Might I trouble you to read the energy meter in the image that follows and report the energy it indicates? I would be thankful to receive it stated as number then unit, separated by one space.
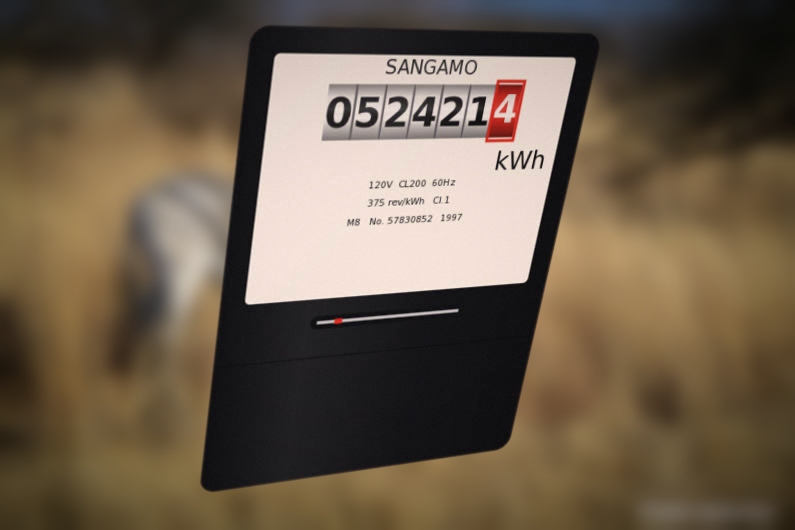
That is 52421.4 kWh
